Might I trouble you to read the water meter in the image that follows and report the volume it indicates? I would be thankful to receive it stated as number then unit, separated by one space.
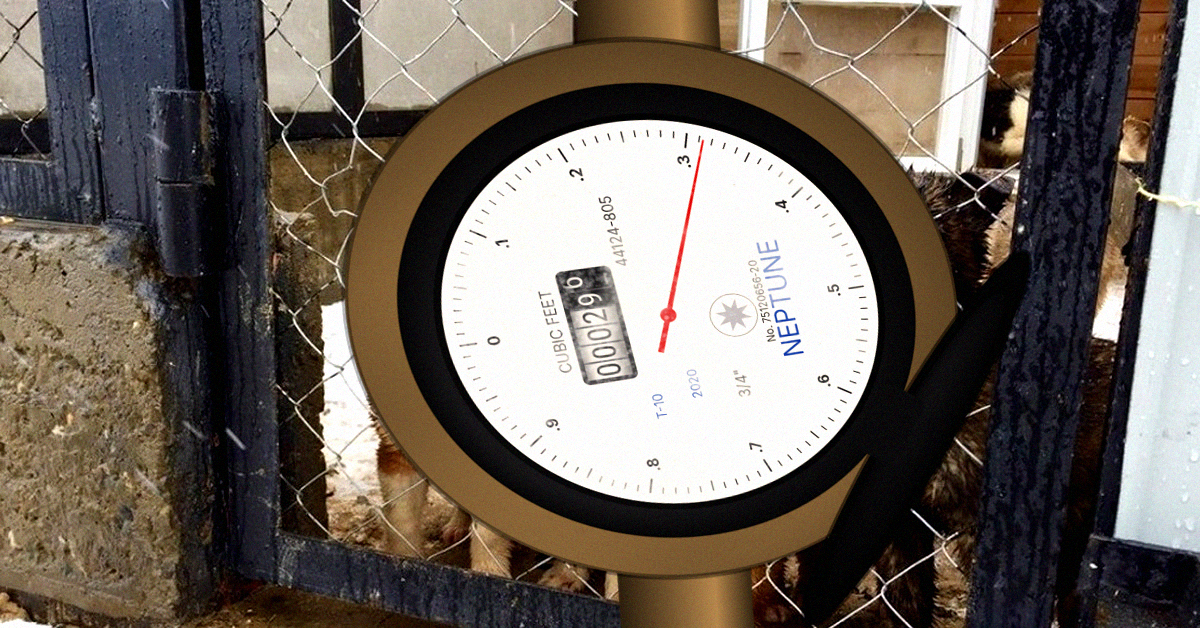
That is 296.31 ft³
